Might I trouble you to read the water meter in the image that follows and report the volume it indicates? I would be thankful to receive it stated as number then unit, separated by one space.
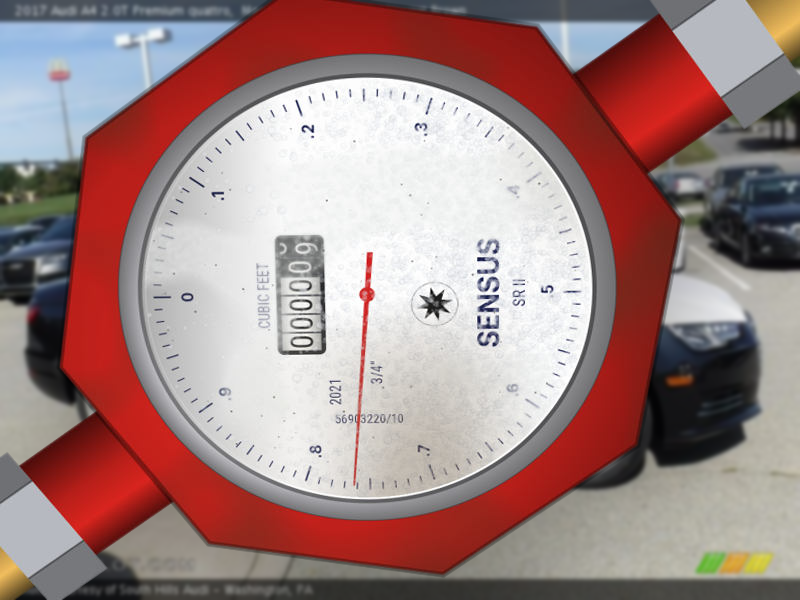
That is 8.76 ft³
